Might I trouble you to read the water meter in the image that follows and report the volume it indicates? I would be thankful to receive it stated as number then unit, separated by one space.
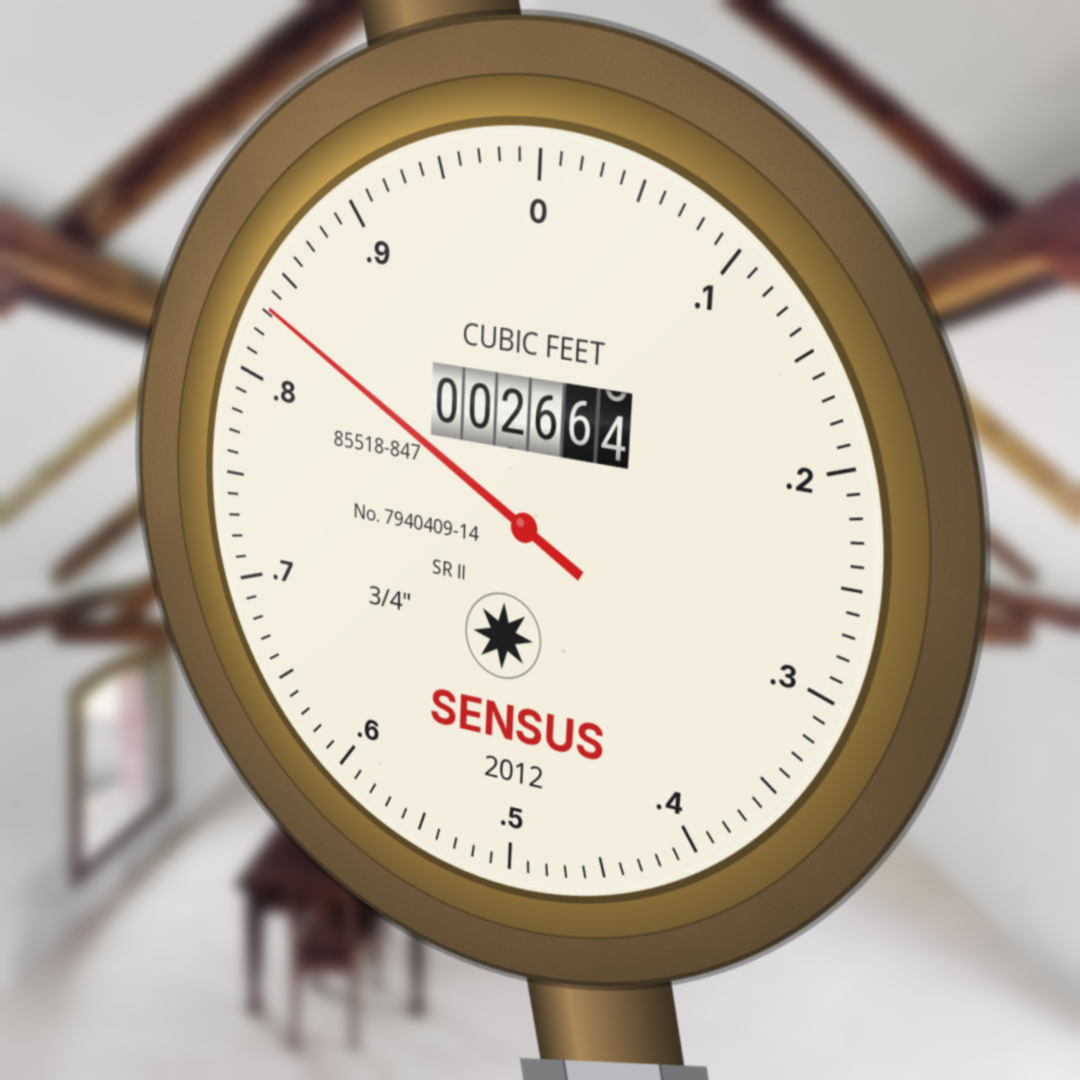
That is 2663.83 ft³
